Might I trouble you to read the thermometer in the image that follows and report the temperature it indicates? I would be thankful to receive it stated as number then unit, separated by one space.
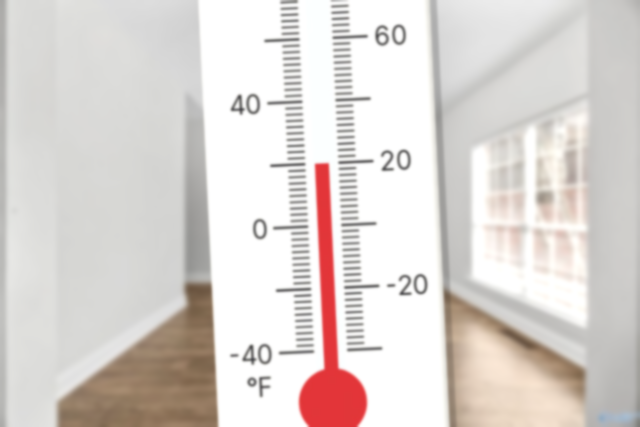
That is 20 °F
